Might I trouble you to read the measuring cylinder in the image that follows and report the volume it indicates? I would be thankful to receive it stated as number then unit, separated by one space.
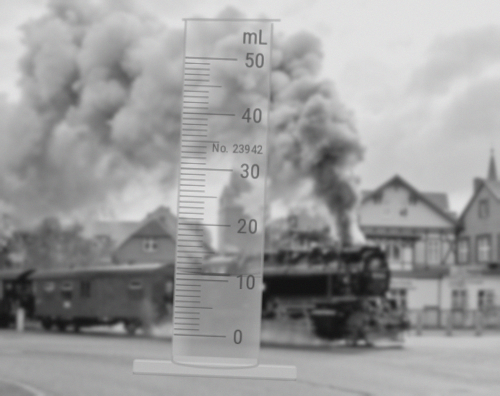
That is 11 mL
